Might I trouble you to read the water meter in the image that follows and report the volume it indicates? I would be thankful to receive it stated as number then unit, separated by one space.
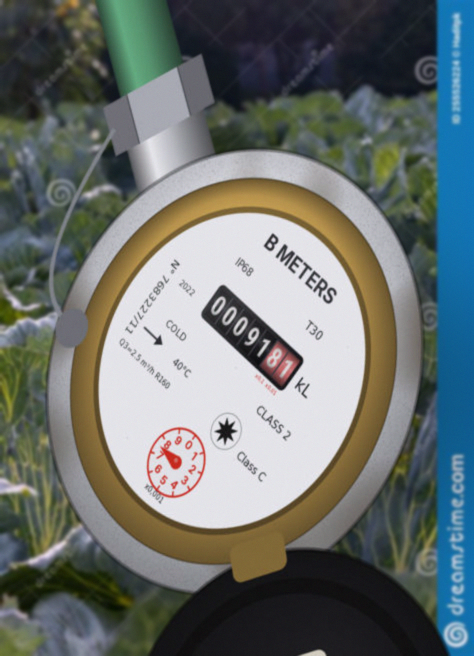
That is 91.817 kL
